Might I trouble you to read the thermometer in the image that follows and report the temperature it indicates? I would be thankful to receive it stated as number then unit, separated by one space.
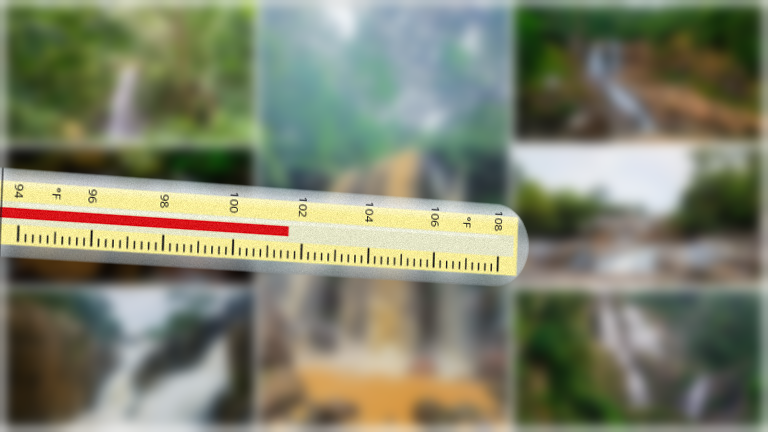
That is 101.6 °F
